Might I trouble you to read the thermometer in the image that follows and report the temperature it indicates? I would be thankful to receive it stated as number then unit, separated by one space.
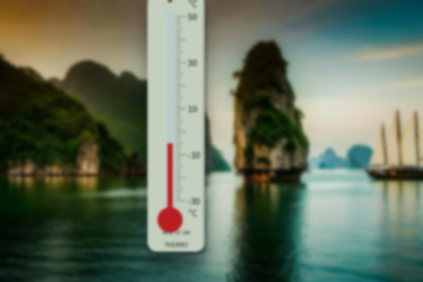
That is -5 °C
